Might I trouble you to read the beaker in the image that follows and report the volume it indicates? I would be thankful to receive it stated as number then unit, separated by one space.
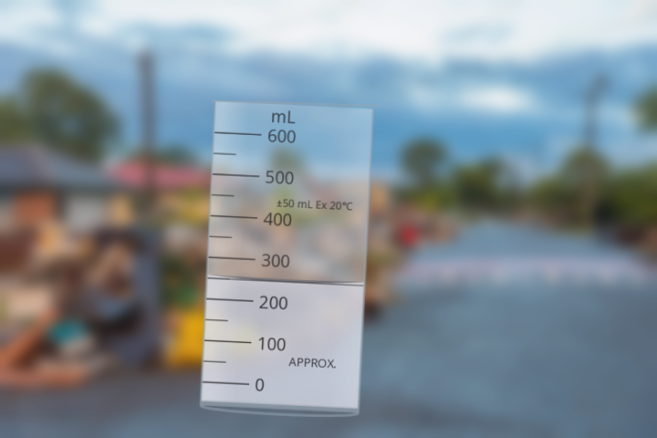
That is 250 mL
